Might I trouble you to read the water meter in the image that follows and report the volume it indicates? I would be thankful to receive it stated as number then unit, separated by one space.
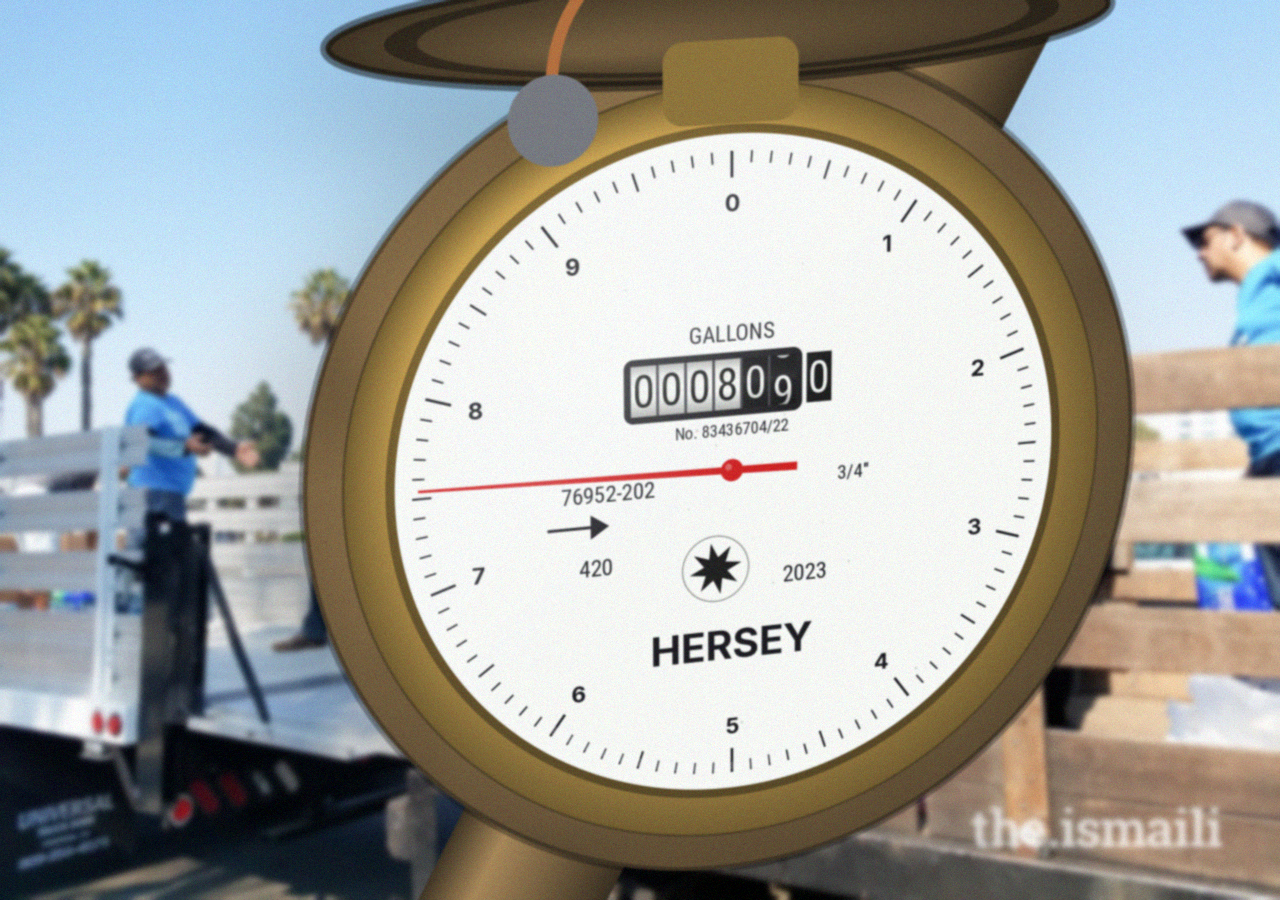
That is 8087.5 gal
